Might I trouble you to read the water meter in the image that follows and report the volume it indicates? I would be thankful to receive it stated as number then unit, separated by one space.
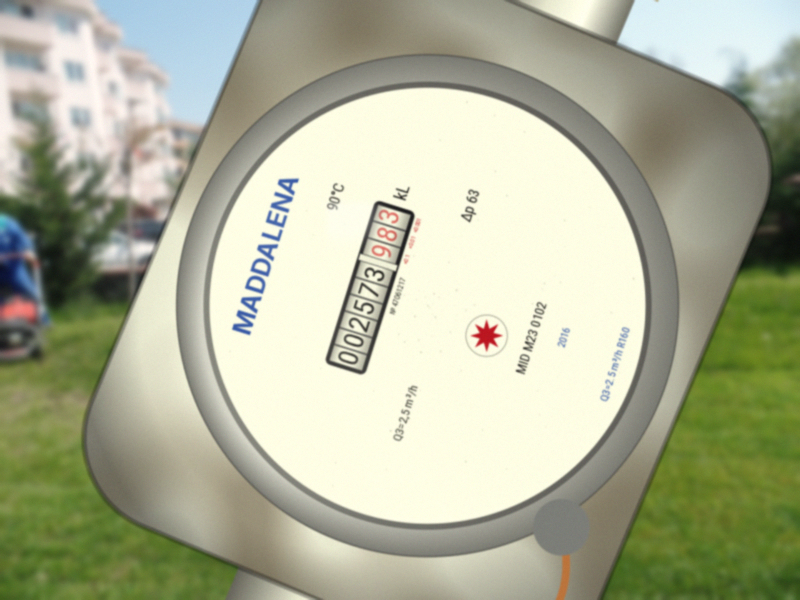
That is 2573.983 kL
